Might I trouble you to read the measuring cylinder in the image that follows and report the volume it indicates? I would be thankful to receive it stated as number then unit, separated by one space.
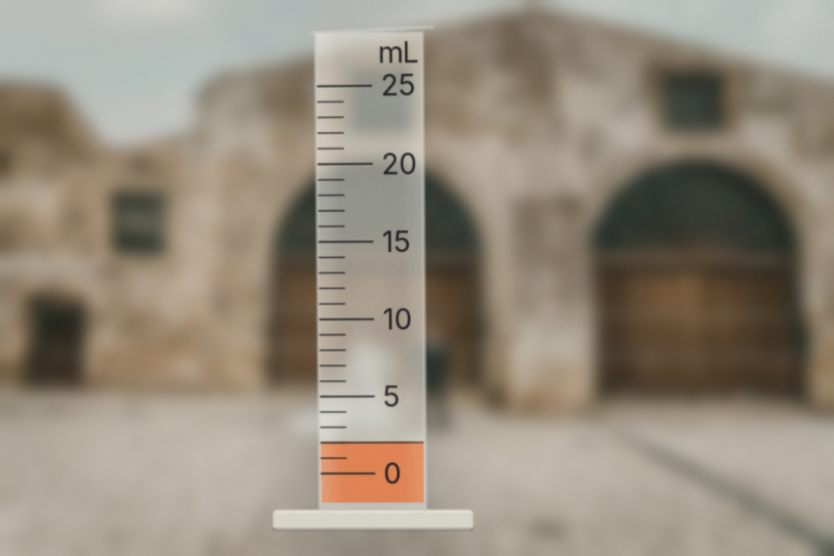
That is 2 mL
